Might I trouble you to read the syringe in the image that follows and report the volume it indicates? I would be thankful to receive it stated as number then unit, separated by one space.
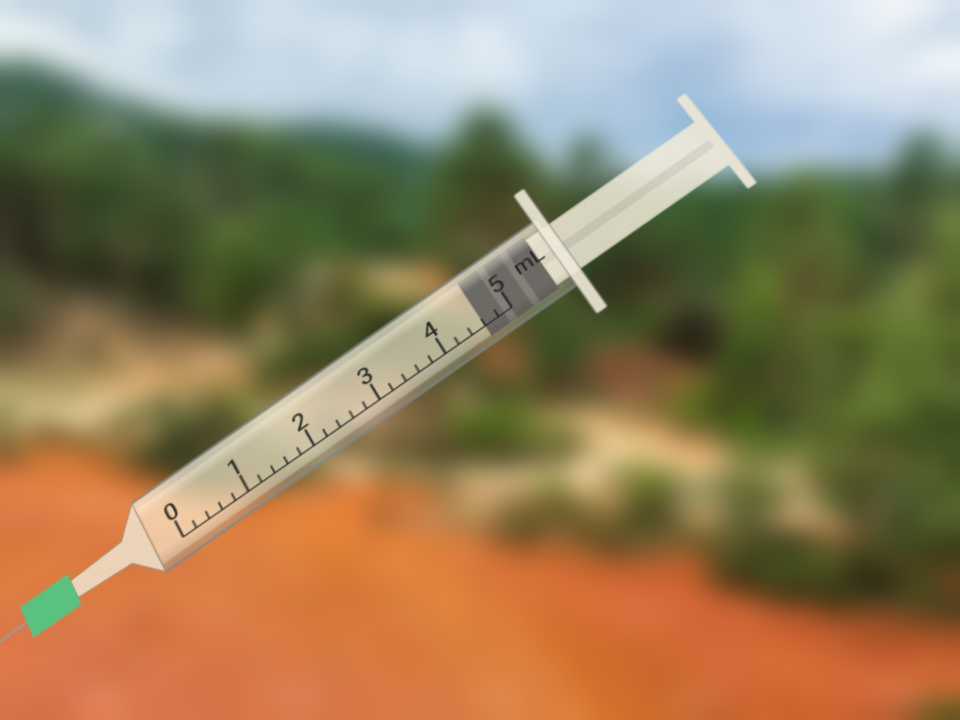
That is 4.6 mL
